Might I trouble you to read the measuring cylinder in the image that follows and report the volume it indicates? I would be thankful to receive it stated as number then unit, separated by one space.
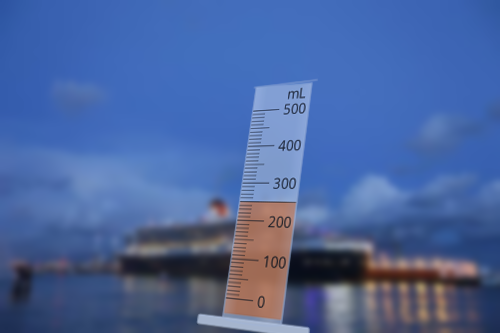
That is 250 mL
